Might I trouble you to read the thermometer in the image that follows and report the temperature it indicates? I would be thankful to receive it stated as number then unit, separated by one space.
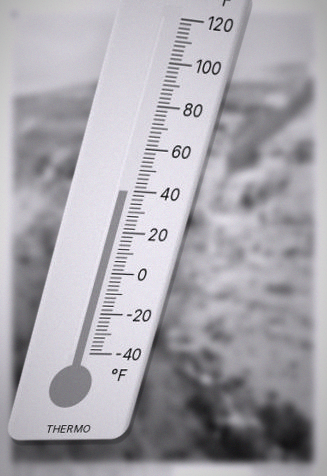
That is 40 °F
